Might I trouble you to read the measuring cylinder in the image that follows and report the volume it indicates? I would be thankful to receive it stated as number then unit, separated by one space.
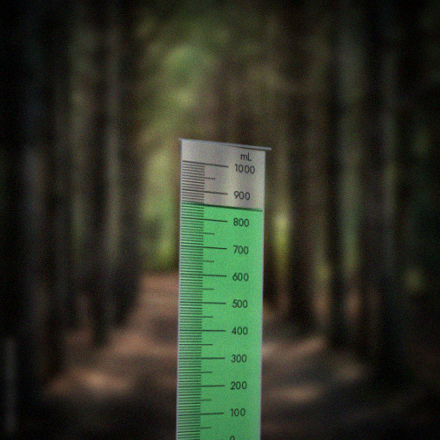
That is 850 mL
